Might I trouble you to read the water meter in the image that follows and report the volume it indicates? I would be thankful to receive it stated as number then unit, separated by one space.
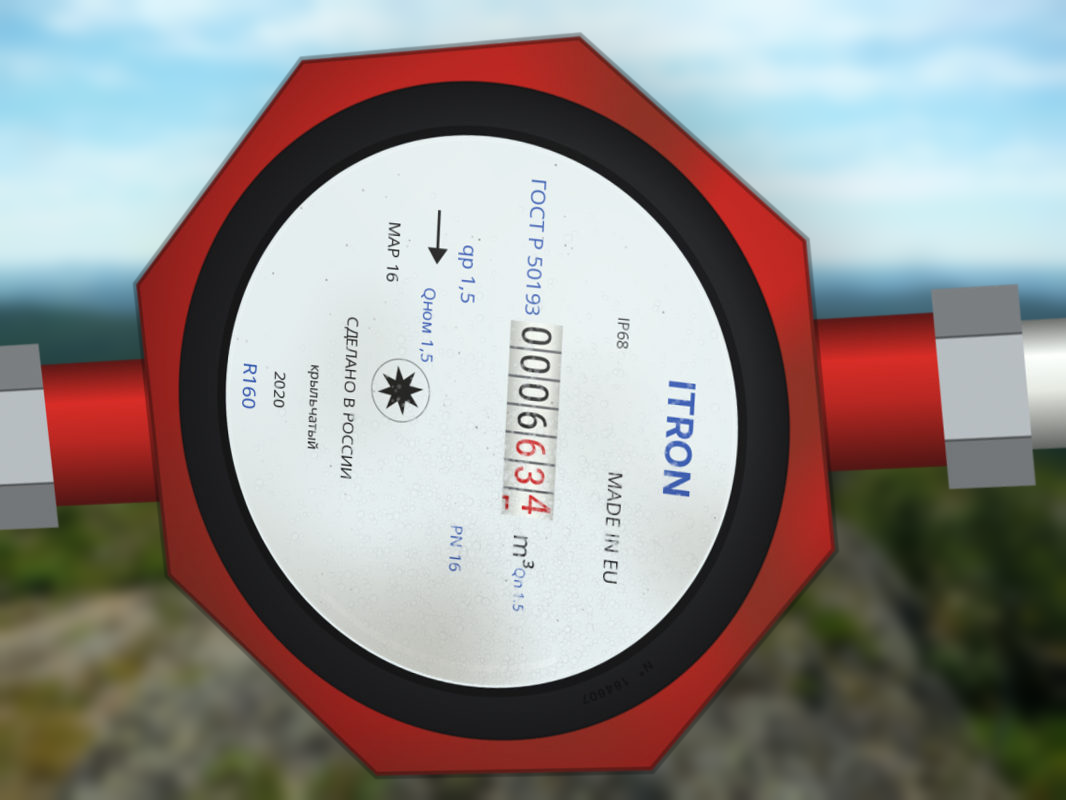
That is 6.634 m³
